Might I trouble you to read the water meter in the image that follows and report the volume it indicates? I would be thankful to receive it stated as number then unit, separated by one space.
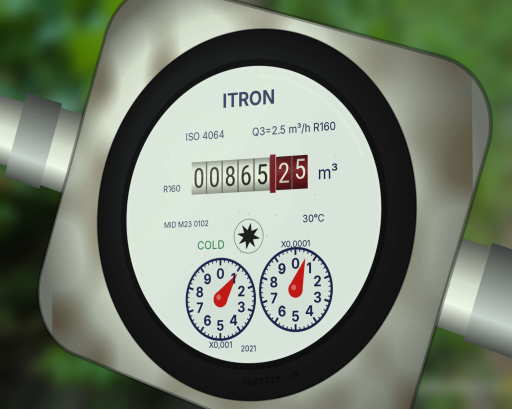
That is 865.2510 m³
